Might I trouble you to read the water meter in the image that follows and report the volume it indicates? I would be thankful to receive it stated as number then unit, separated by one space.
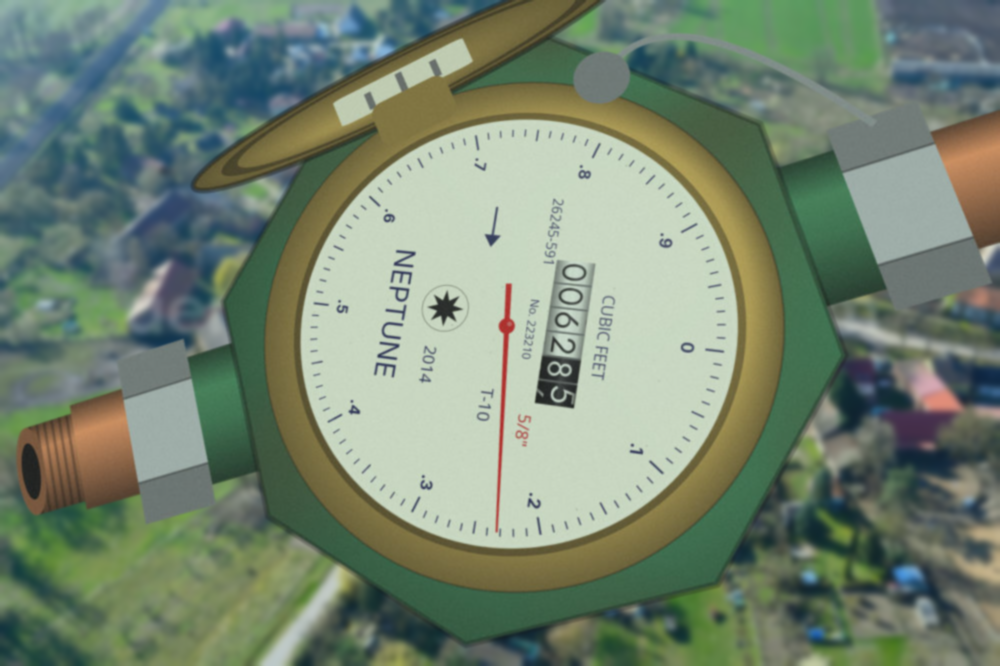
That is 6285.23 ft³
